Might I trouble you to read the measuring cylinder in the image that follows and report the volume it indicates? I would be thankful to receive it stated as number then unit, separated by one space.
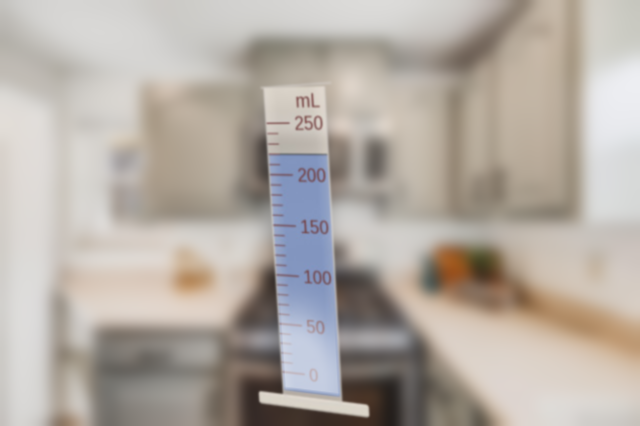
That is 220 mL
